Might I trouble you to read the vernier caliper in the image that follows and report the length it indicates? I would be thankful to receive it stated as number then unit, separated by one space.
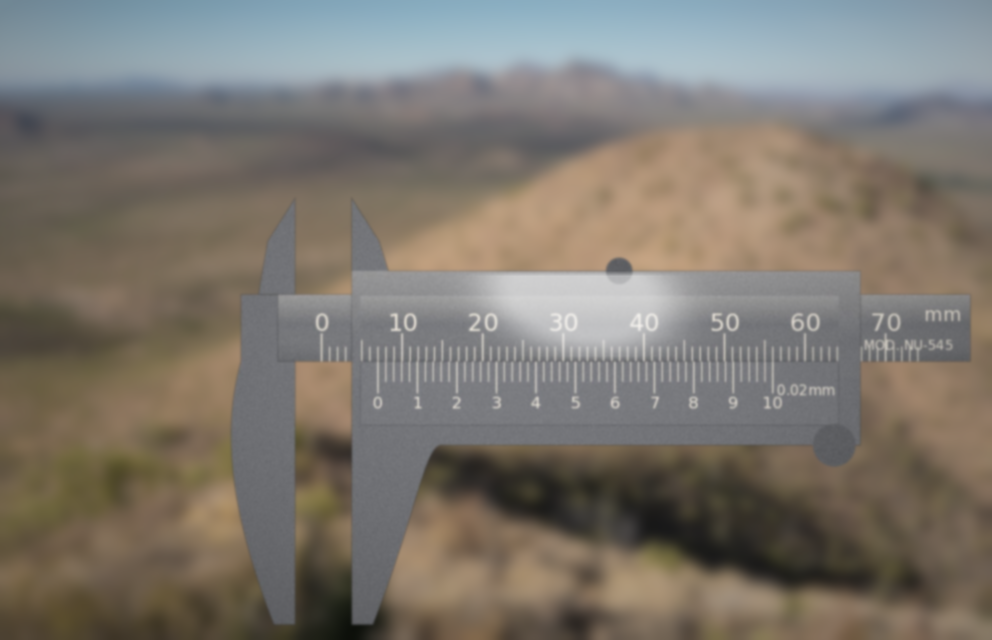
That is 7.0 mm
